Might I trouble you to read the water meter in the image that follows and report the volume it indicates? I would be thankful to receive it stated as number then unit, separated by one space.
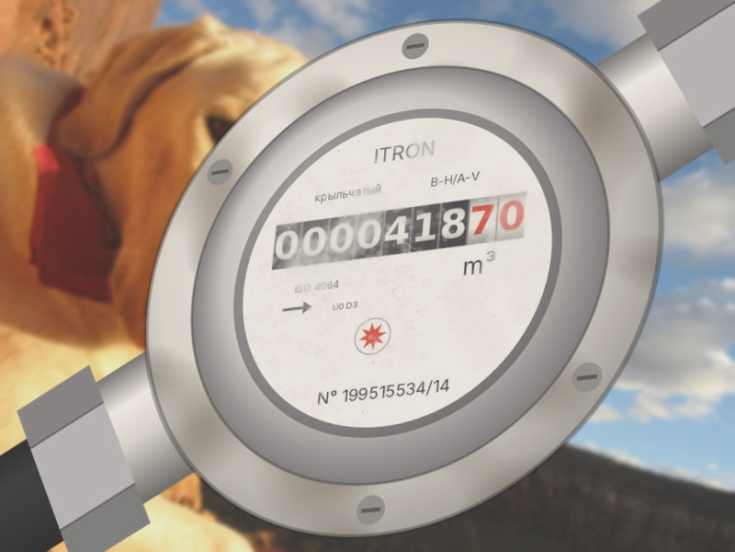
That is 418.70 m³
